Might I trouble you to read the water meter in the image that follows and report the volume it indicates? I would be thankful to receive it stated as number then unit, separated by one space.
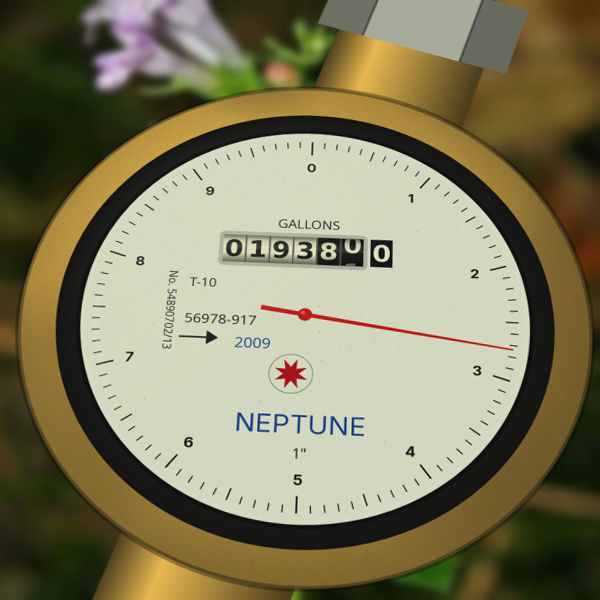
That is 193802.7 gal
